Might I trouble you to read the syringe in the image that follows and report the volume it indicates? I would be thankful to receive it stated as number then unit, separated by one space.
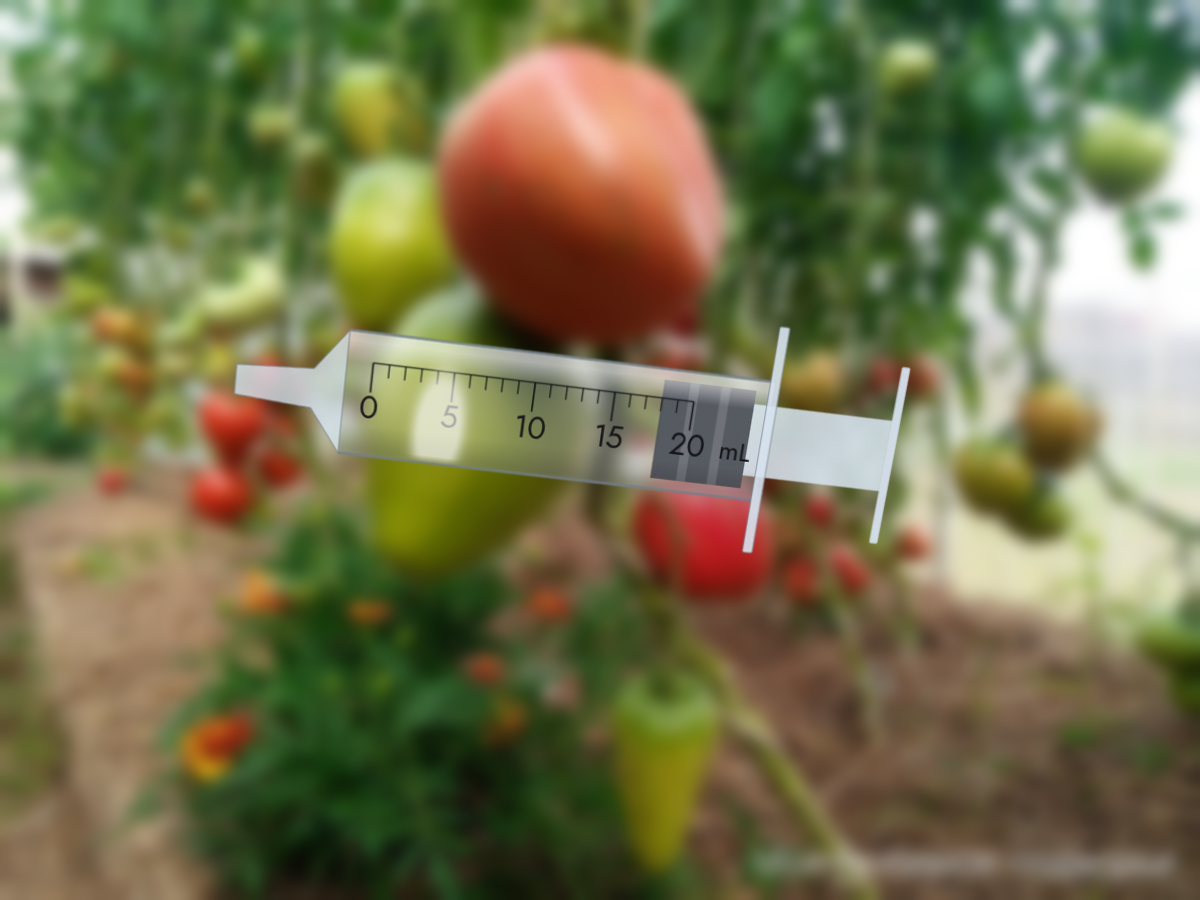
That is 18 mL
